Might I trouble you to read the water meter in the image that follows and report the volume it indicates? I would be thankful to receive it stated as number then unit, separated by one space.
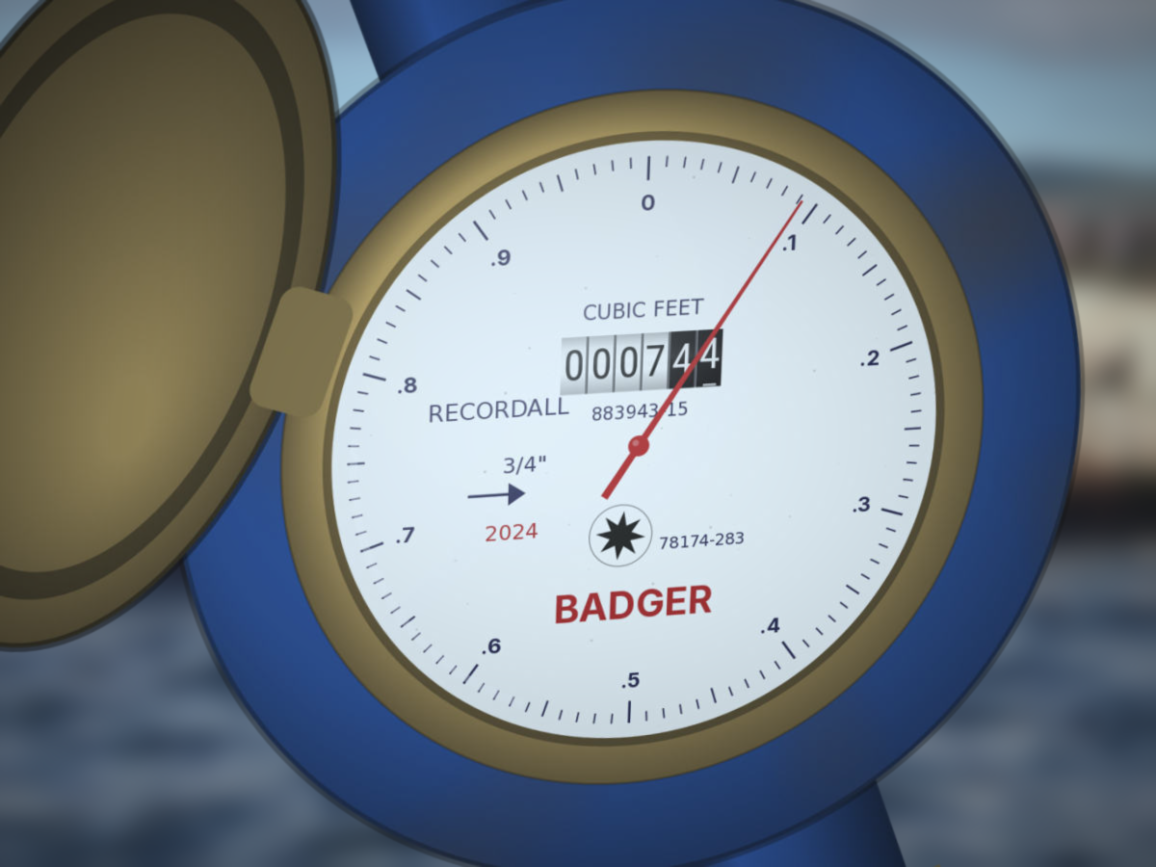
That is 744.09 ft³
